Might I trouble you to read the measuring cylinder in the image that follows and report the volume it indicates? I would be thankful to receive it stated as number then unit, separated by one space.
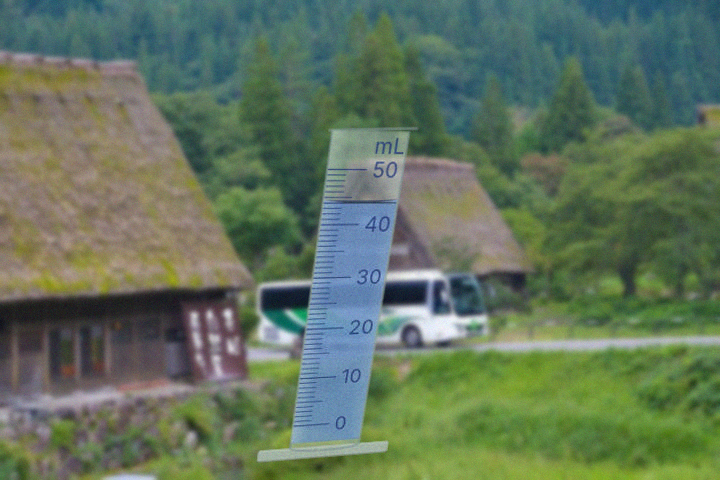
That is 44 mL
